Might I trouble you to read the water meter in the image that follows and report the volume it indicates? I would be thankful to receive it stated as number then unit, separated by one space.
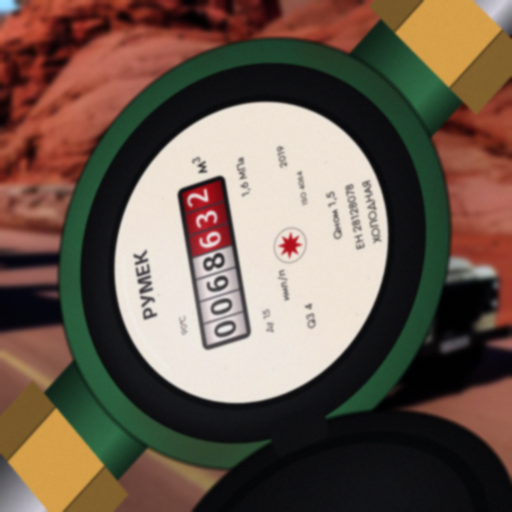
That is 68.632 m³
